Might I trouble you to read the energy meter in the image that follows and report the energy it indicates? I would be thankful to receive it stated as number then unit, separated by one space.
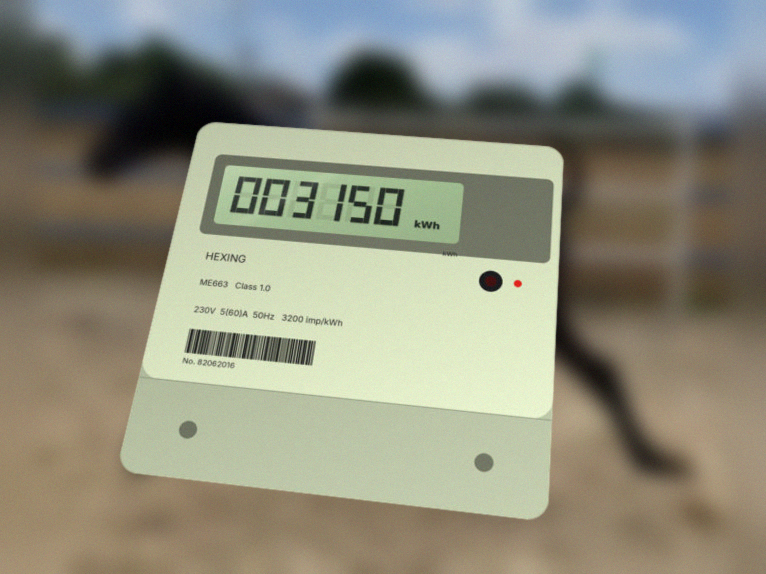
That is 3150 kWh
